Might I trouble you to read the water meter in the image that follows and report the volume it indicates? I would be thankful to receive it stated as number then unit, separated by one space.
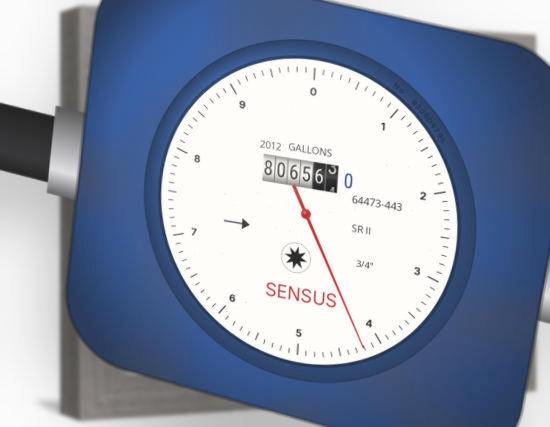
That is 8065634.2 gal
